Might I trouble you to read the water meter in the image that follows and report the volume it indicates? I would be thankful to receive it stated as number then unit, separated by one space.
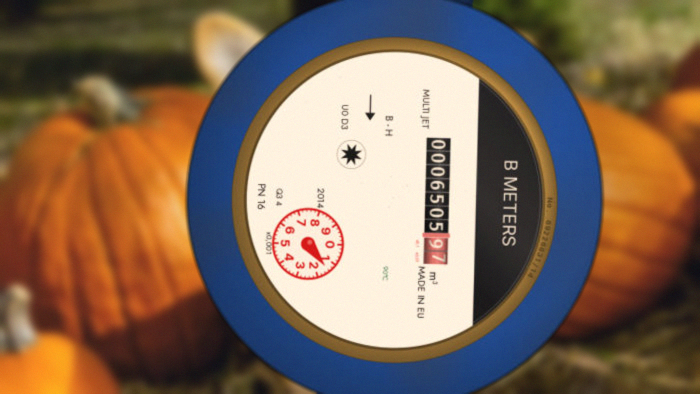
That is 6505.971 m³
